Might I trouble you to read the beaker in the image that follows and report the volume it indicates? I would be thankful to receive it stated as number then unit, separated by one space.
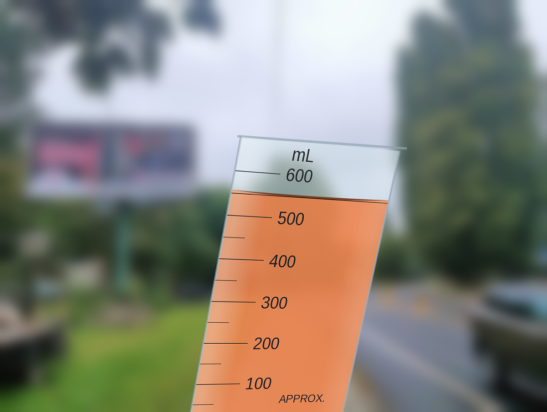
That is 550 mL
